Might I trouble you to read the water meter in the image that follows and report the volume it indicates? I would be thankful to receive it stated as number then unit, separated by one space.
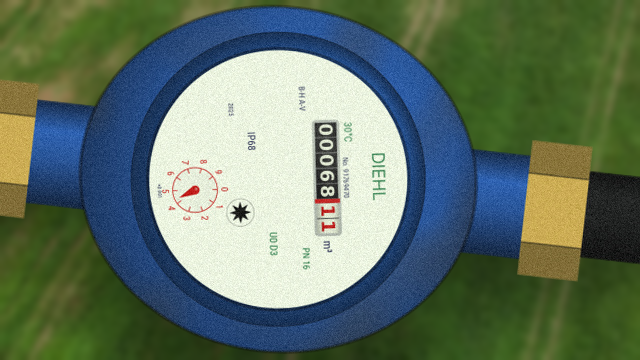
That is 68.114 m³
